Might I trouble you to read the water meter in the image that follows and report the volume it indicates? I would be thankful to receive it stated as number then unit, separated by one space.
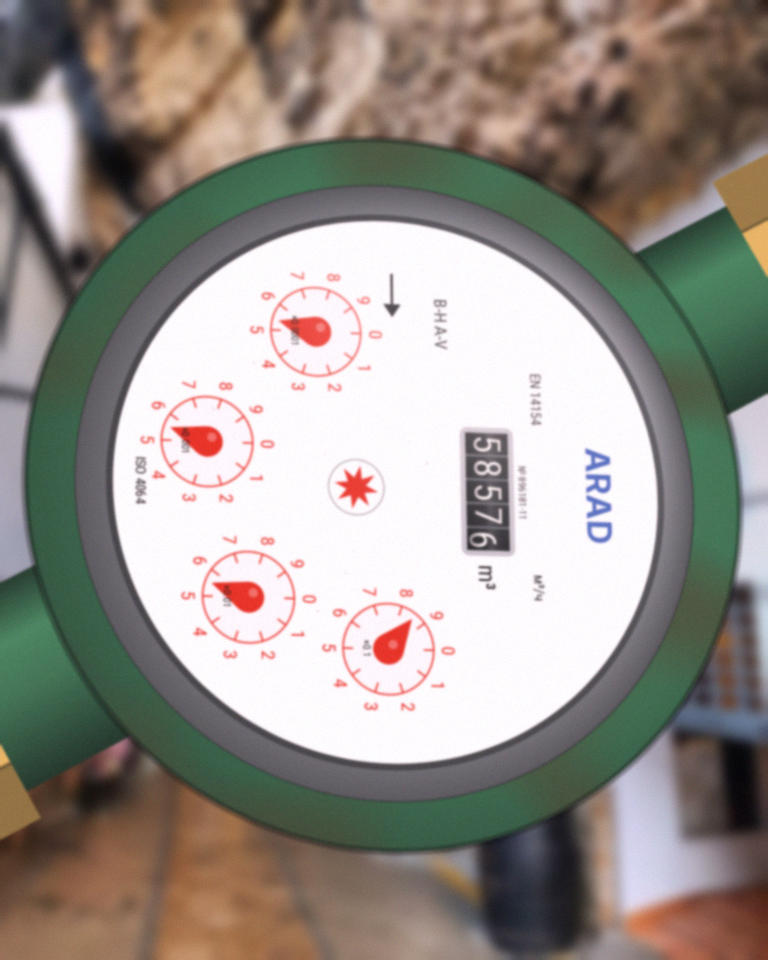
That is 58575.8555 m³
